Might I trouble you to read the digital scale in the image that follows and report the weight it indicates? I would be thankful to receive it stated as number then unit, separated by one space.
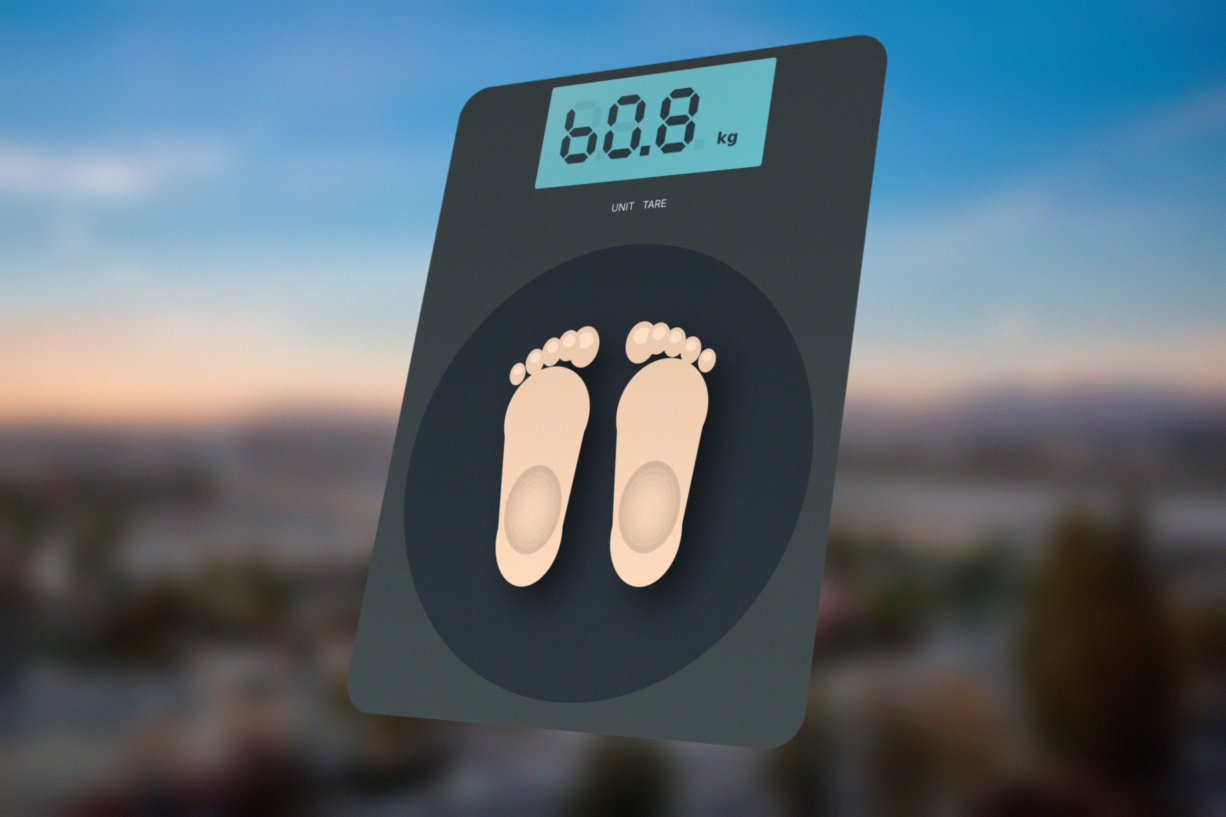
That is 60.8 kg
